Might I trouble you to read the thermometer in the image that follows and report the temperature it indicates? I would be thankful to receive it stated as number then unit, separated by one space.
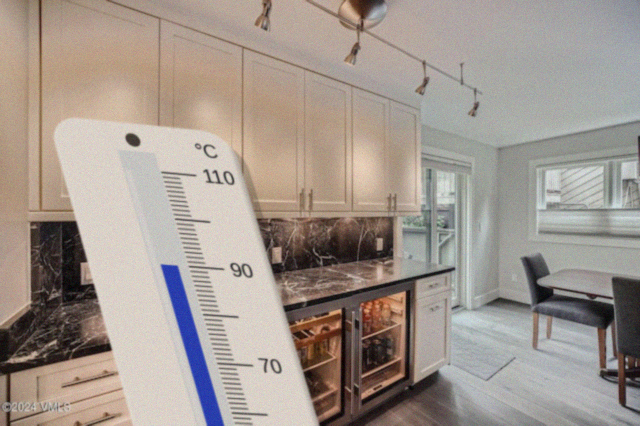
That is 90 °C
